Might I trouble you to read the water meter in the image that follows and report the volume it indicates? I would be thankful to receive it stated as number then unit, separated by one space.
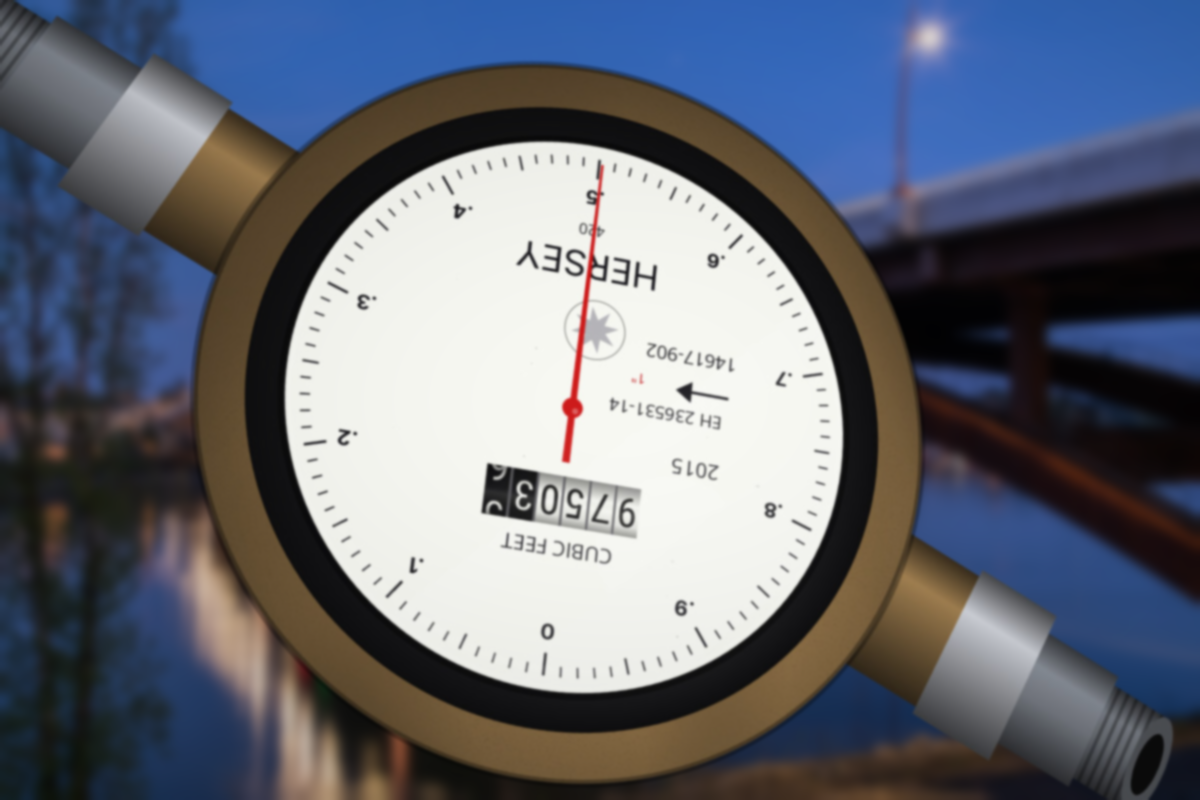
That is 975035.50 ft³
